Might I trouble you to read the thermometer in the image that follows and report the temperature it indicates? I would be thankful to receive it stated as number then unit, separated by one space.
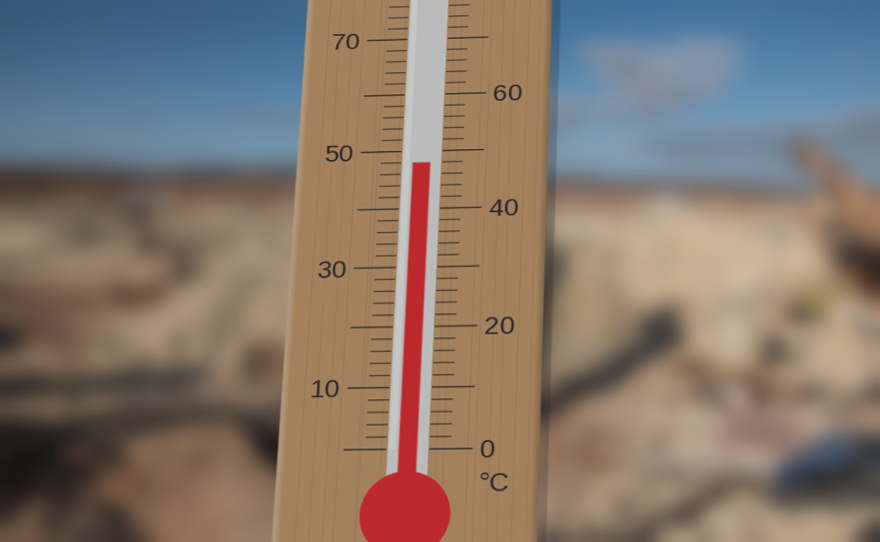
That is 48 °C
